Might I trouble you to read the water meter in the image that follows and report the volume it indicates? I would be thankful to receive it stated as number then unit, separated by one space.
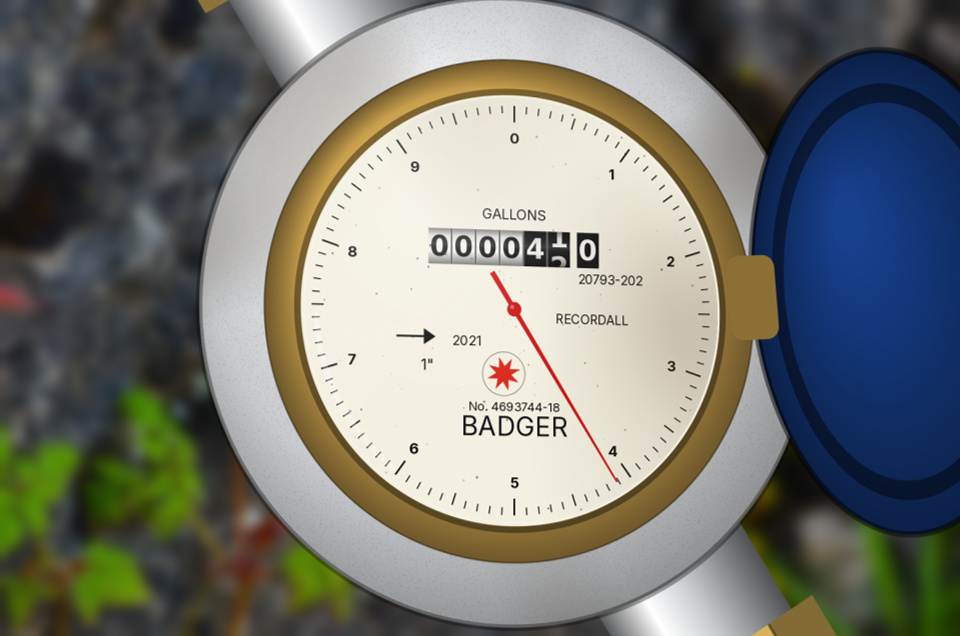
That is 414.1 gal
